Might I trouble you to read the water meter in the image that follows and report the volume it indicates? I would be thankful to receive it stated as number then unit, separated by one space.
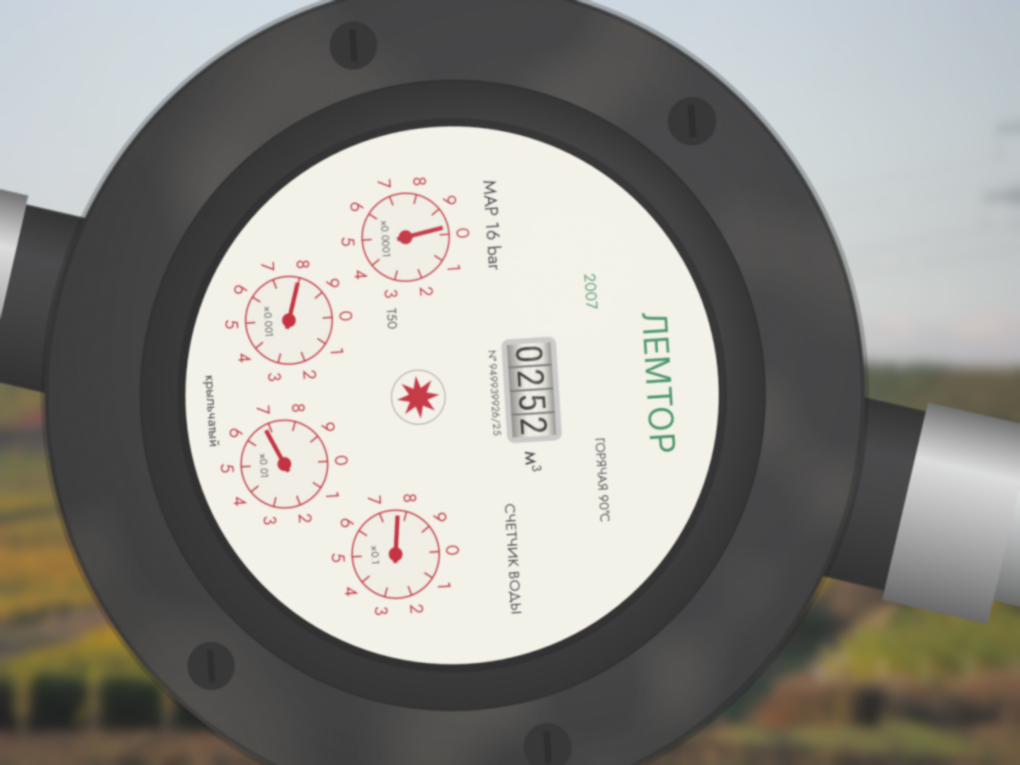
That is 252.7679 m³
